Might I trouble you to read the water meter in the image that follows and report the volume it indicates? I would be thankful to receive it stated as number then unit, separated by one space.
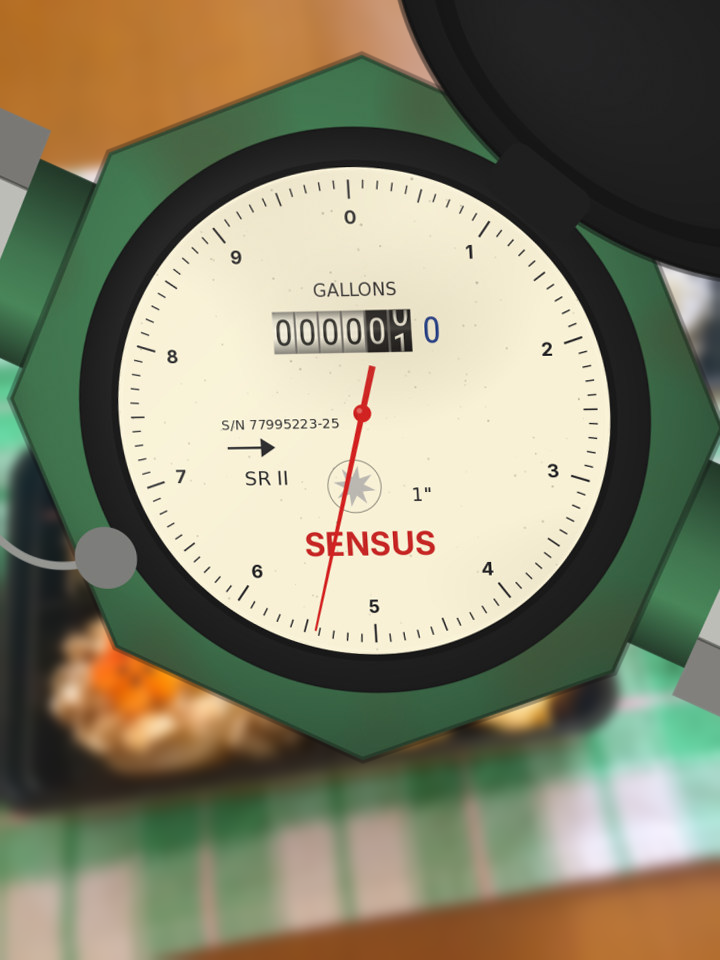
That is 5.4 gal
